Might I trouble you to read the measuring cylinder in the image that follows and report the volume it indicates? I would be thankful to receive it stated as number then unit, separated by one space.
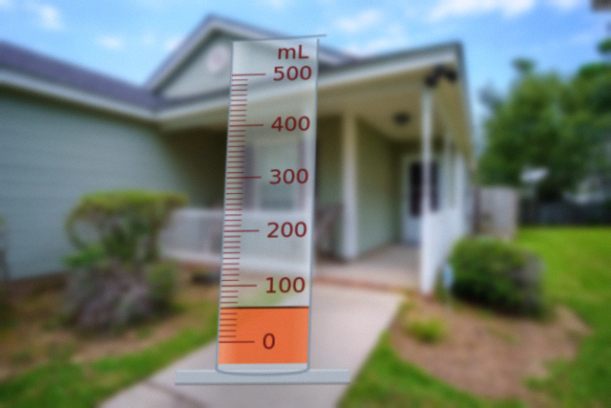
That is 60 mL
